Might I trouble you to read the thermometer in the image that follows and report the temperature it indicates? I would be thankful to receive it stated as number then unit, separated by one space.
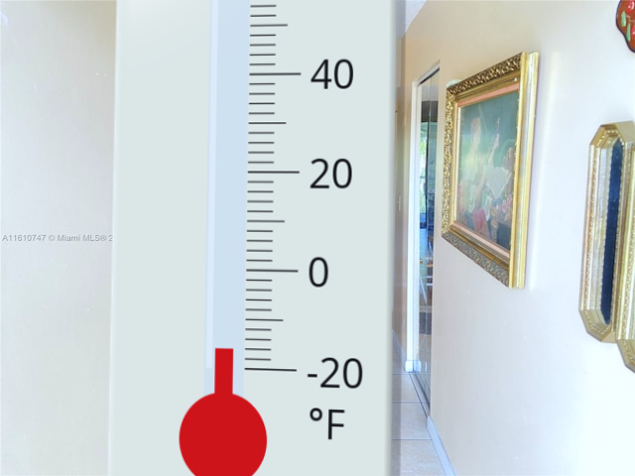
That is -16 °F
